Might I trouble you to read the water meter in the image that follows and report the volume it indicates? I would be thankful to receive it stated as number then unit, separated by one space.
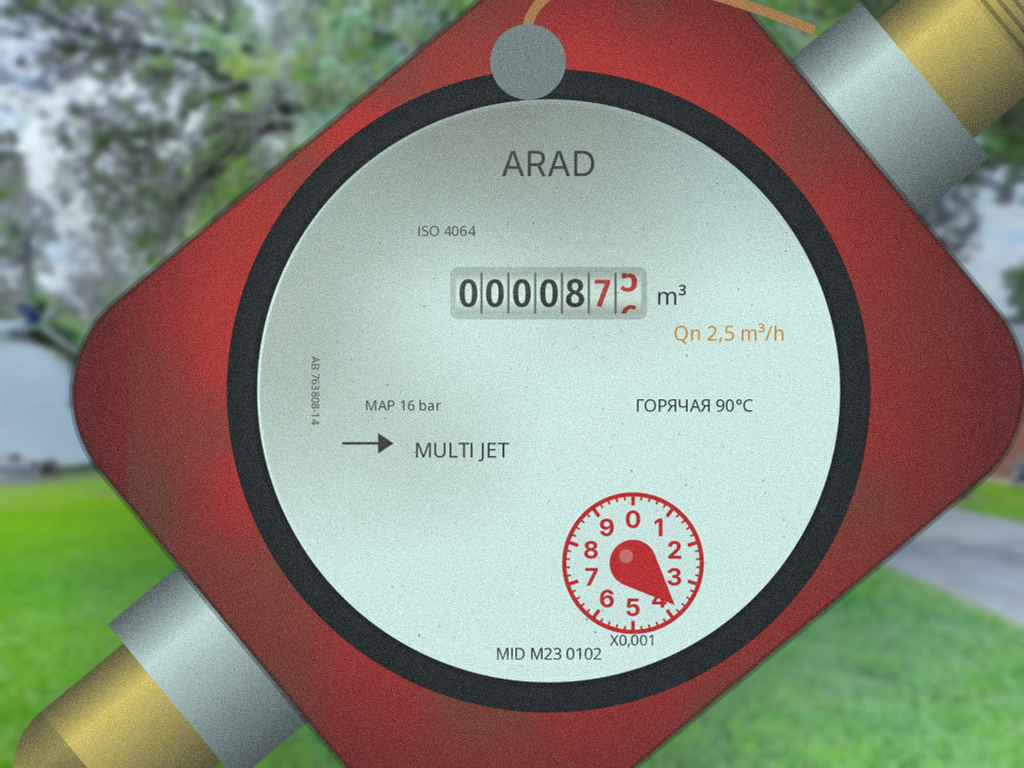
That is 8.753 m³
